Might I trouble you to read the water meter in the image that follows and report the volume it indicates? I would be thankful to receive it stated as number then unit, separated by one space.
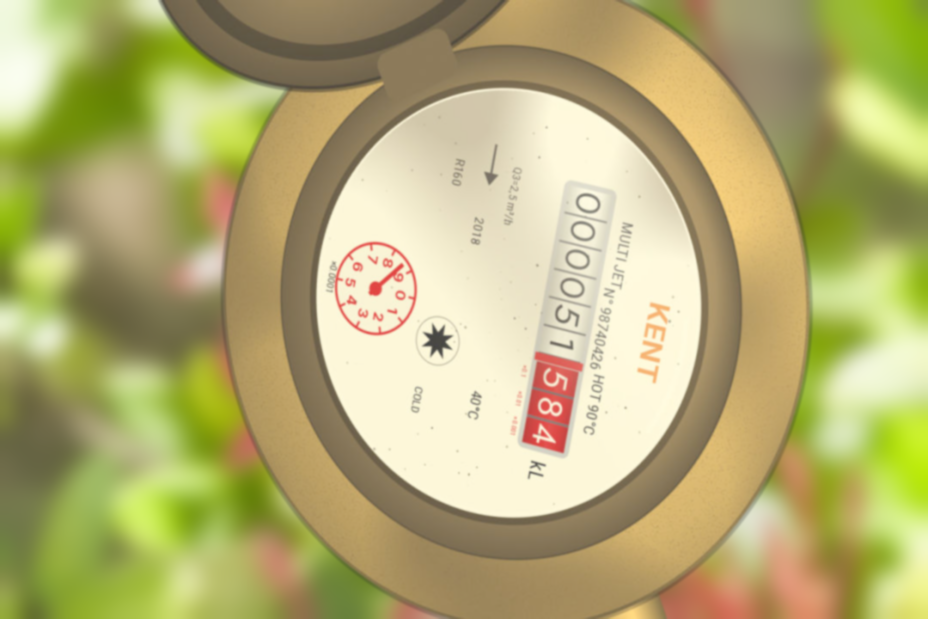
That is 51.5848 kL
